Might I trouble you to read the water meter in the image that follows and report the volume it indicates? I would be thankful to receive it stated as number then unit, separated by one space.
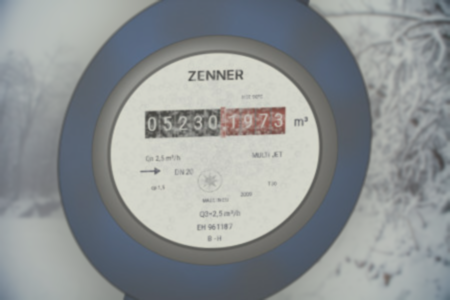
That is 5230.1973 m³
